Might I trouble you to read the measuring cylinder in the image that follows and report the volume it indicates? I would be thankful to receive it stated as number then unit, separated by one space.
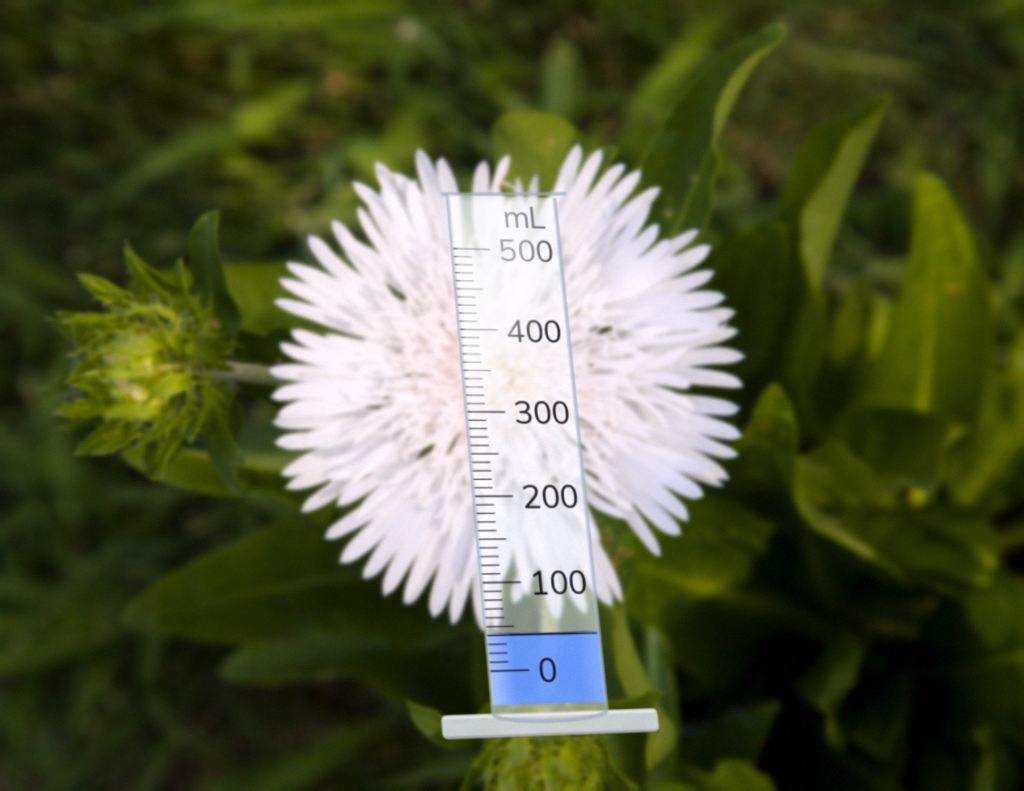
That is 40 mL
